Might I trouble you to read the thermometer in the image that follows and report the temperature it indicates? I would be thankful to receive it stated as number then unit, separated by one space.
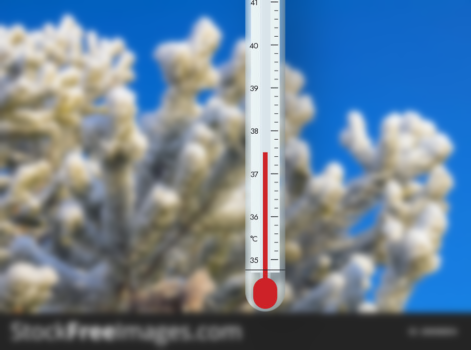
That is 37.5 °C
